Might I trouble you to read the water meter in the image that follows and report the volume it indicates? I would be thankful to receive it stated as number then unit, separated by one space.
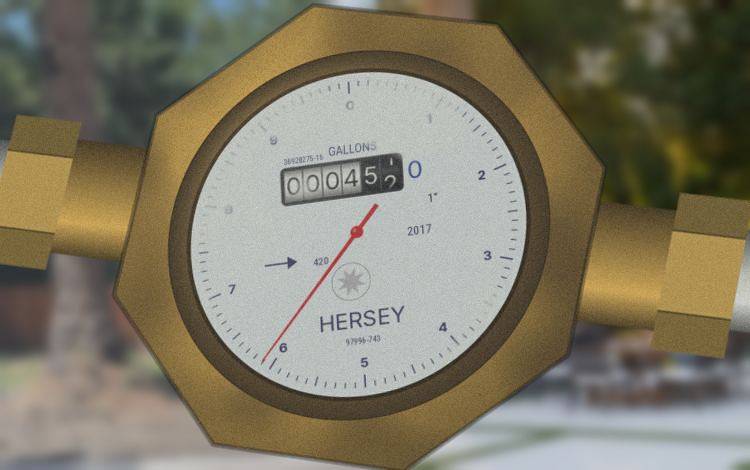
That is 4516.1 gal
